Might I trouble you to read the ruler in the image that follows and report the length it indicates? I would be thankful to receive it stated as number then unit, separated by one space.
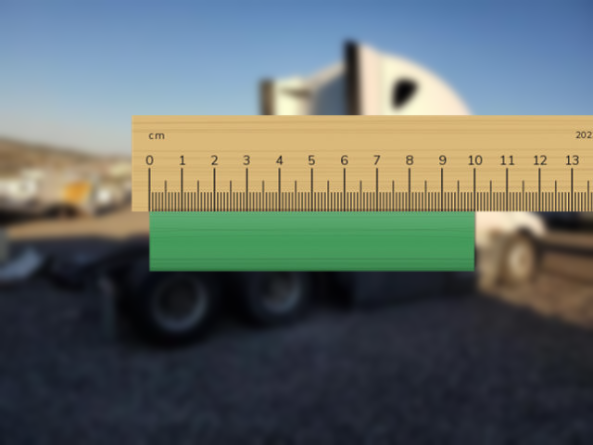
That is 10 cm
